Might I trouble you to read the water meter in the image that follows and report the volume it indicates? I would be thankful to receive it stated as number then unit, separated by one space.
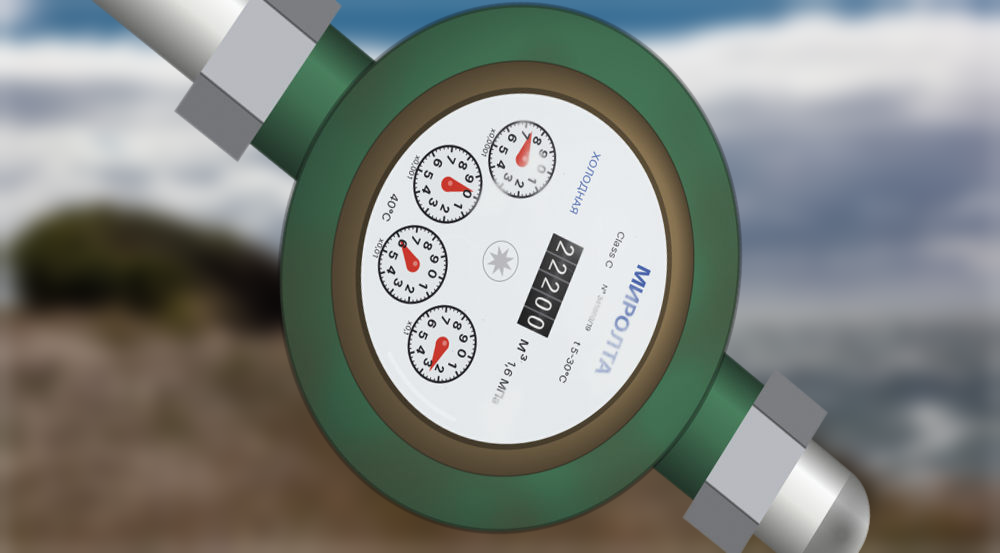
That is 22200.2597 m³
